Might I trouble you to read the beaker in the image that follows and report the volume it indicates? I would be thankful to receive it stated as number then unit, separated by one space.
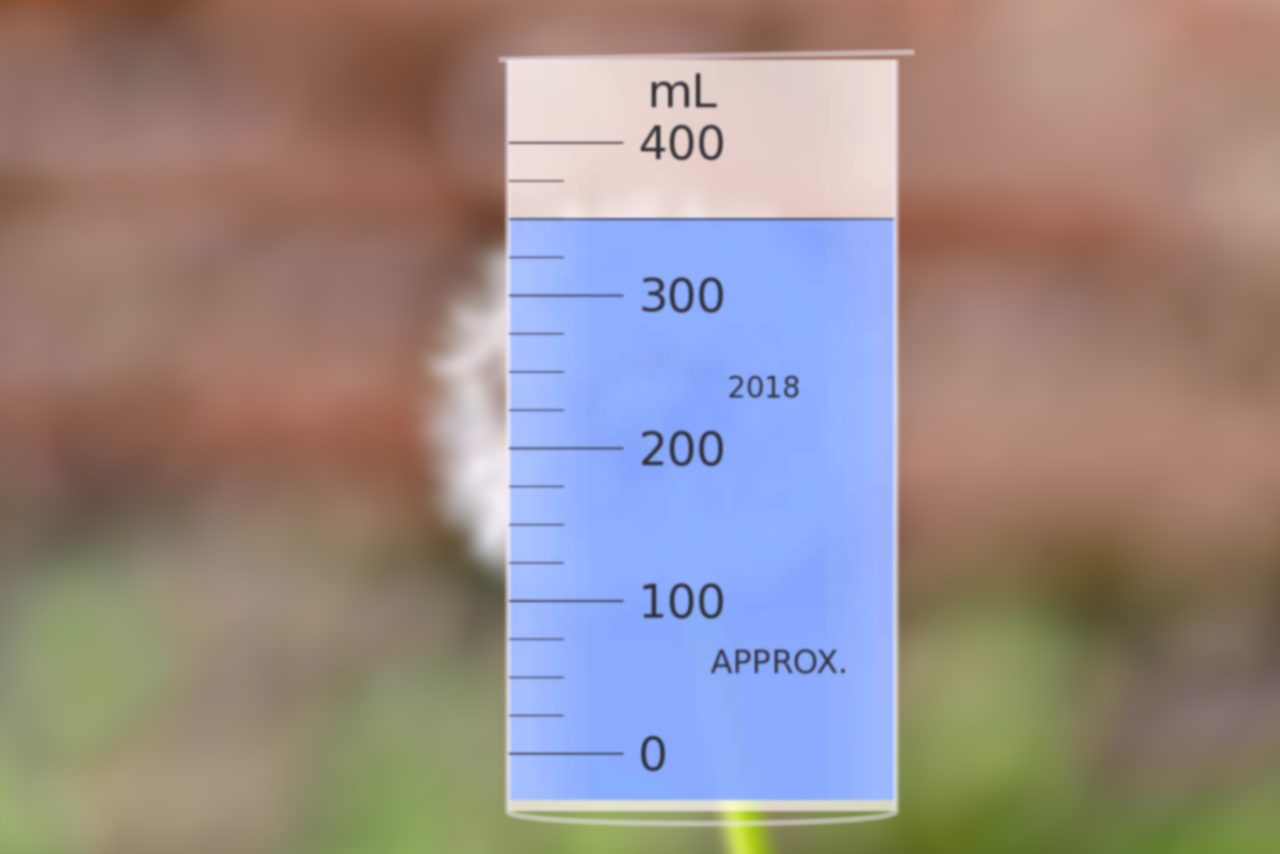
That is 350 mL
